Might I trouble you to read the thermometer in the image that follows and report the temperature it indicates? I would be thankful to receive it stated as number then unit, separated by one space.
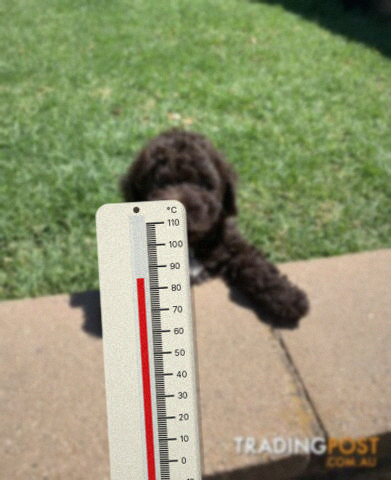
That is 85 °C
